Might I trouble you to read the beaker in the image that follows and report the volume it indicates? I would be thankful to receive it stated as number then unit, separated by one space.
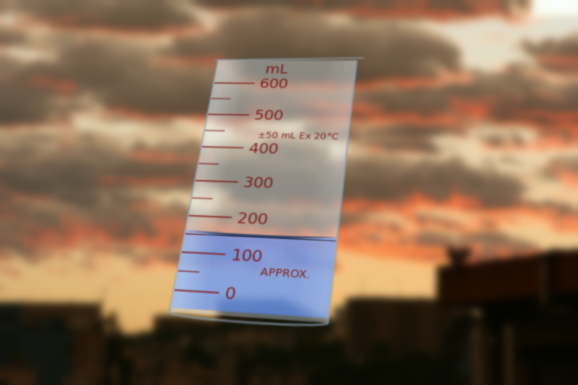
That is 150 mL
